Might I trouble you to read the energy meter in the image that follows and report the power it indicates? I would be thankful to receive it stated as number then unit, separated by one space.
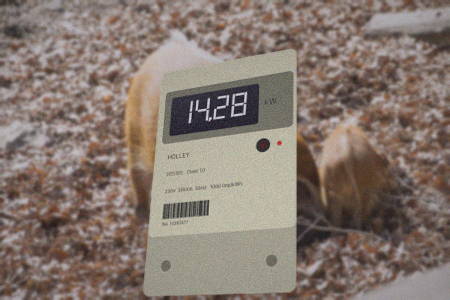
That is 14.28 kW
